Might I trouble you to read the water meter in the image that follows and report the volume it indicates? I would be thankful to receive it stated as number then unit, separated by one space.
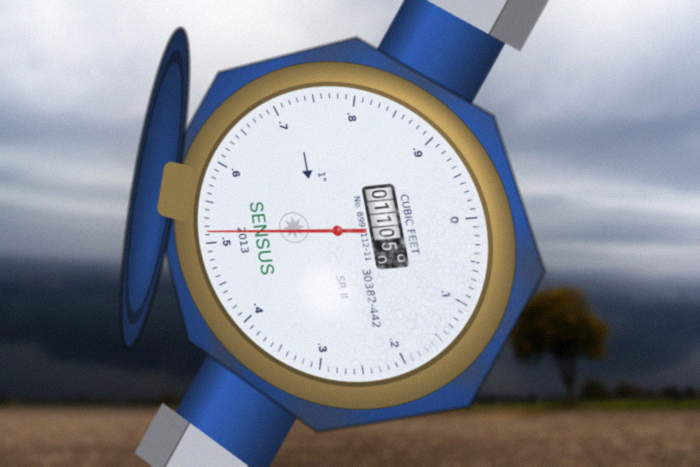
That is 11058.51 ft³
